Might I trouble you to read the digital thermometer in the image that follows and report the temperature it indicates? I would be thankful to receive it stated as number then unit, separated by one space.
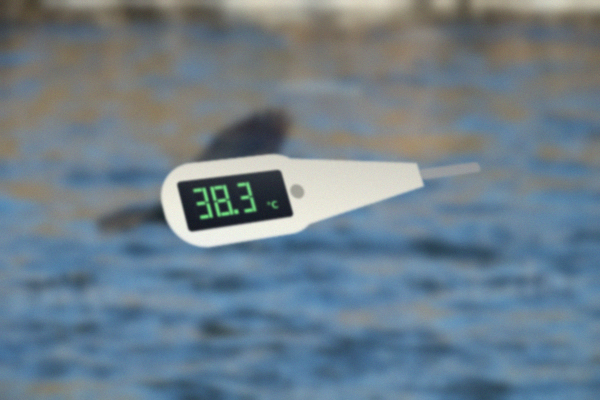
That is 38.3 °C
